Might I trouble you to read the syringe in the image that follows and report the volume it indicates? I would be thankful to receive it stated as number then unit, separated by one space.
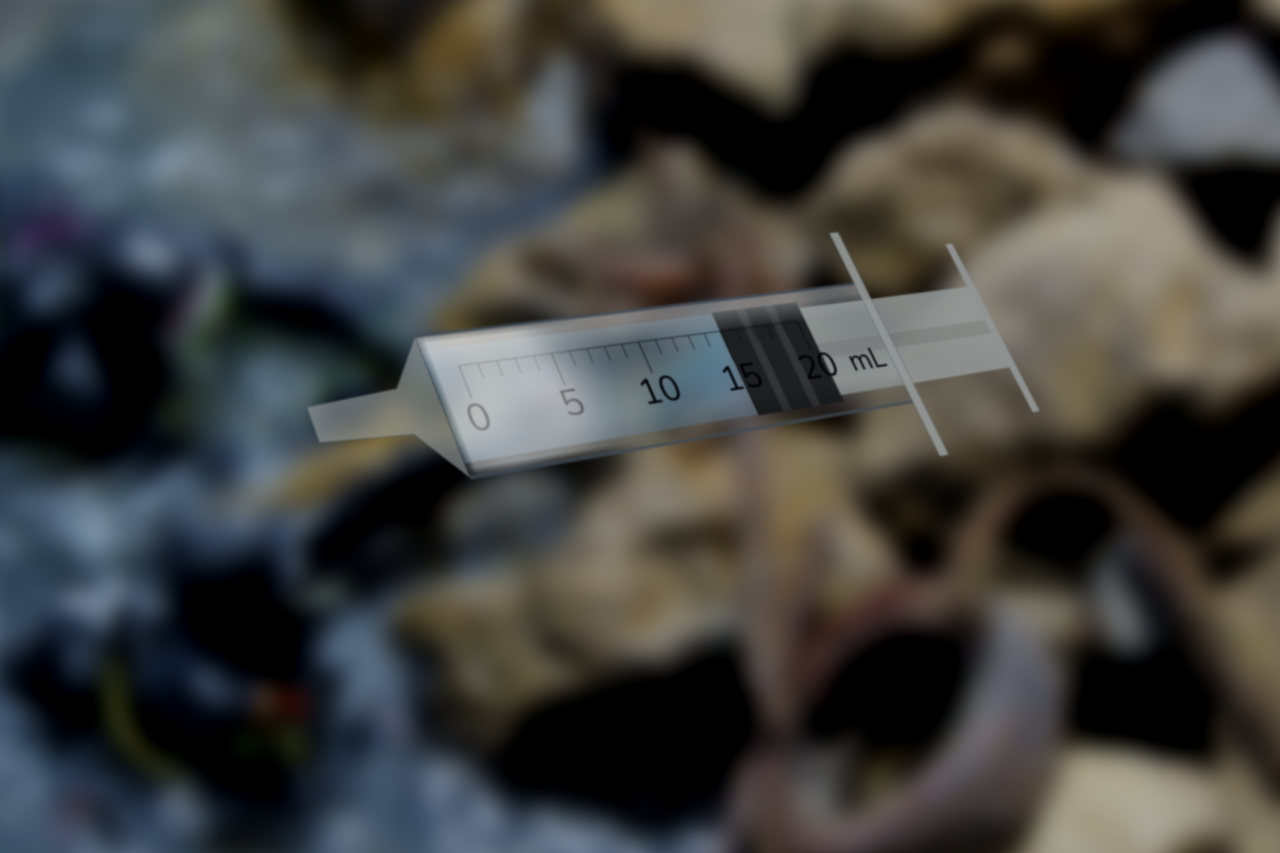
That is 15 mL
